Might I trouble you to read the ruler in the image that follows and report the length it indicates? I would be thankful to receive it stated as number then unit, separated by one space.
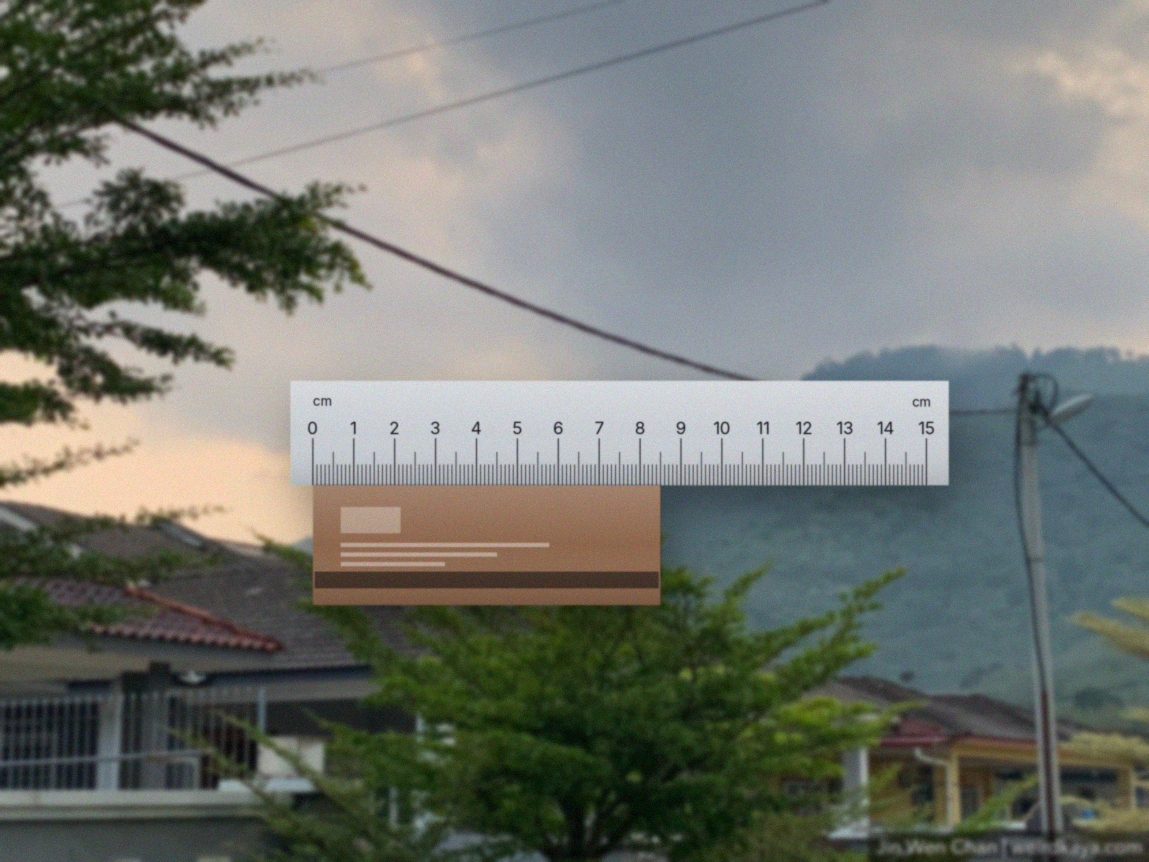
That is 8.5 cm
